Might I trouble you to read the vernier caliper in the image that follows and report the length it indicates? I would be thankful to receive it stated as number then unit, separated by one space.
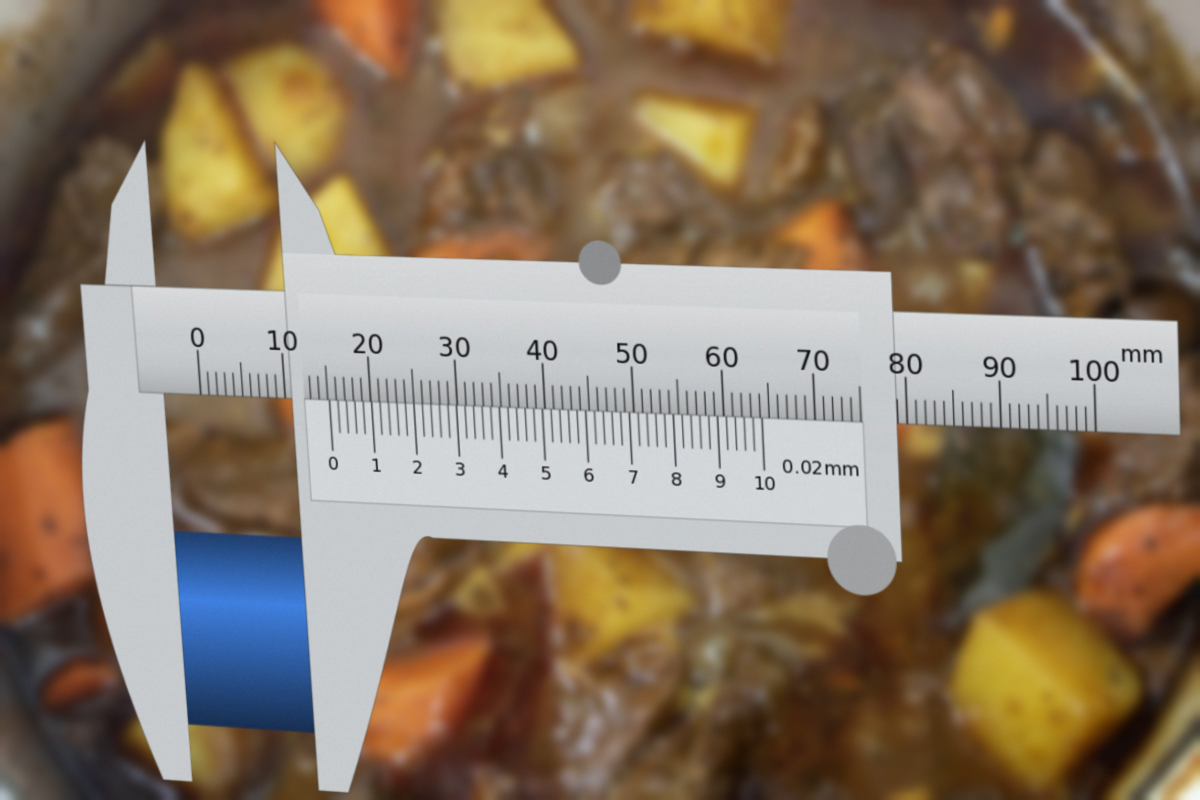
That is 15.2 mm
